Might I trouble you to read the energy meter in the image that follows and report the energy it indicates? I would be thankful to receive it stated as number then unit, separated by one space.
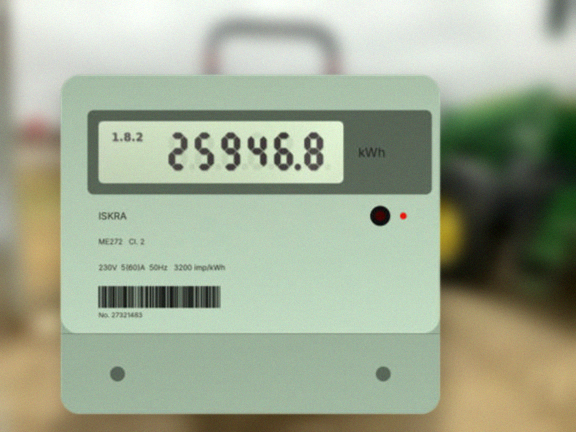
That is 25946.8 kWh
